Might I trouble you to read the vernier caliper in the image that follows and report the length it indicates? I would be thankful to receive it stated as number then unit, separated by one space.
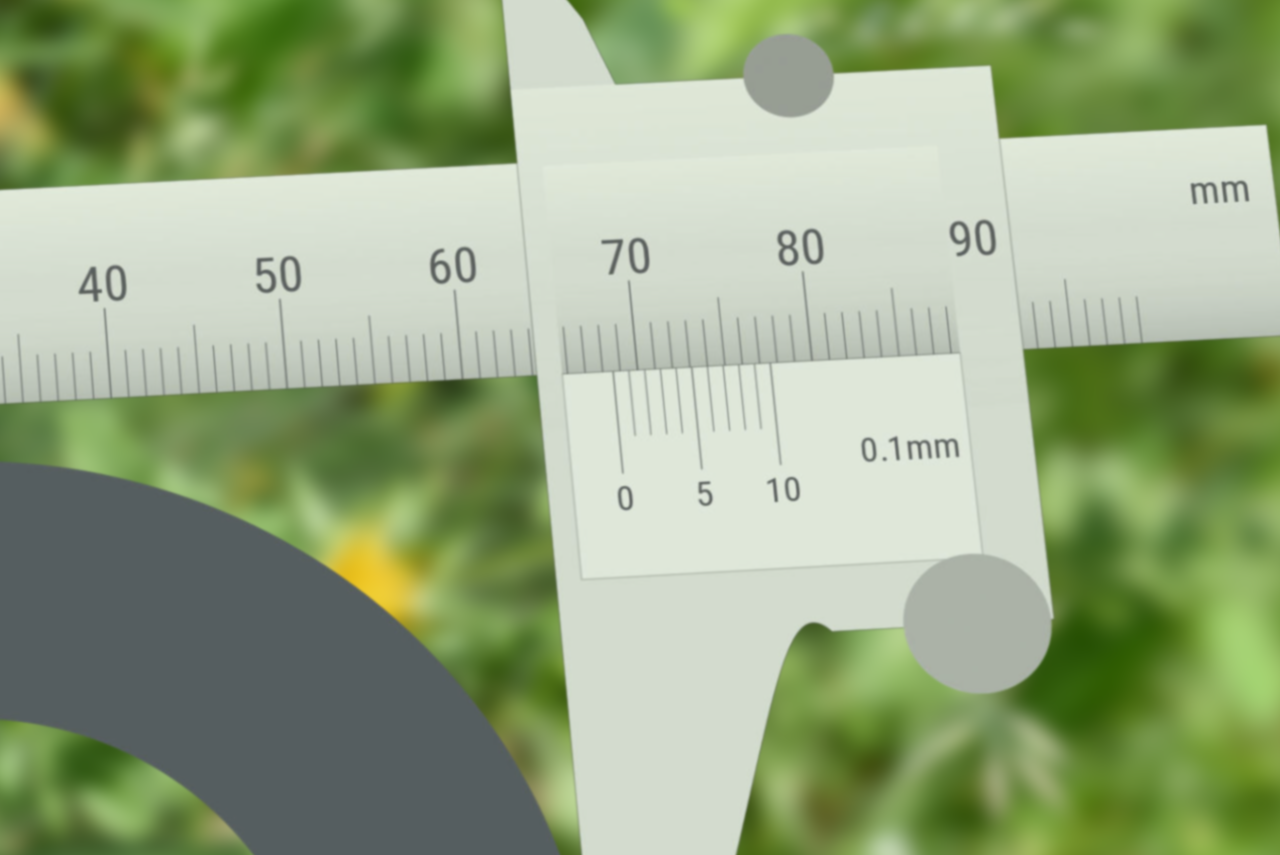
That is 68.6 mm
